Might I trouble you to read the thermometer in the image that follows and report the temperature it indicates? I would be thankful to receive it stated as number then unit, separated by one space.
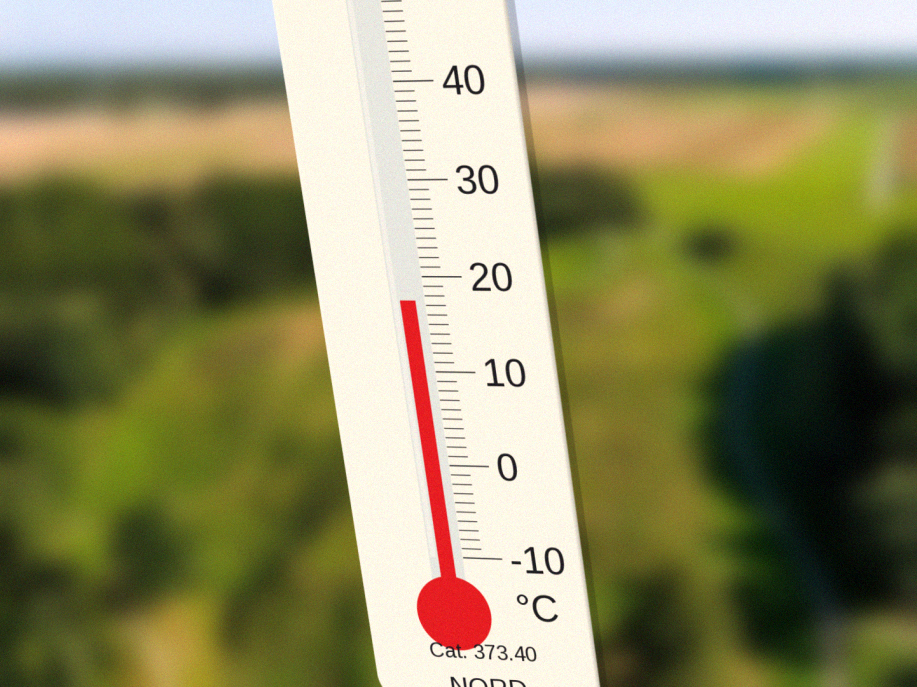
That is 17.5 °C
